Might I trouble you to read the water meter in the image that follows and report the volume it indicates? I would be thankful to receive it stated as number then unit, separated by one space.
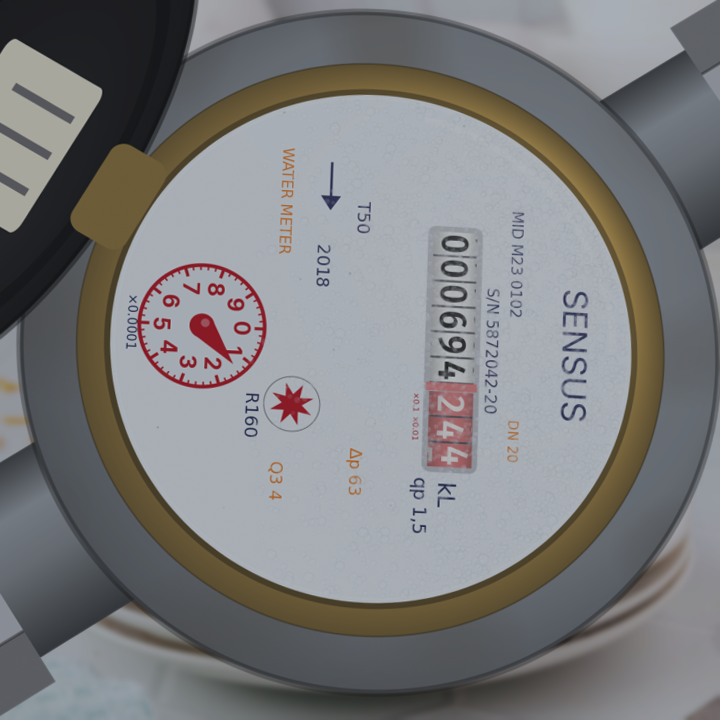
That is 694.2441 kL
